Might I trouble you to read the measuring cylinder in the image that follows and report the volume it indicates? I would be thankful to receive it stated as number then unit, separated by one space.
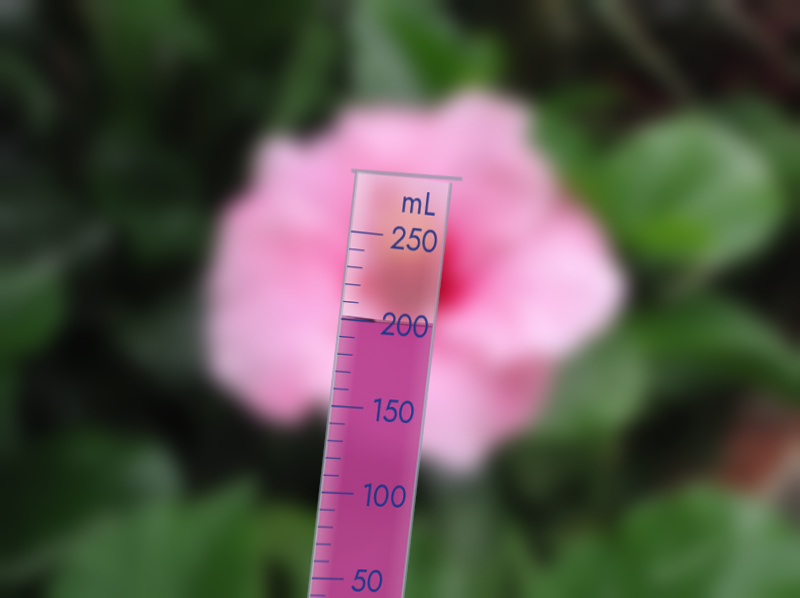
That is 200 mL
